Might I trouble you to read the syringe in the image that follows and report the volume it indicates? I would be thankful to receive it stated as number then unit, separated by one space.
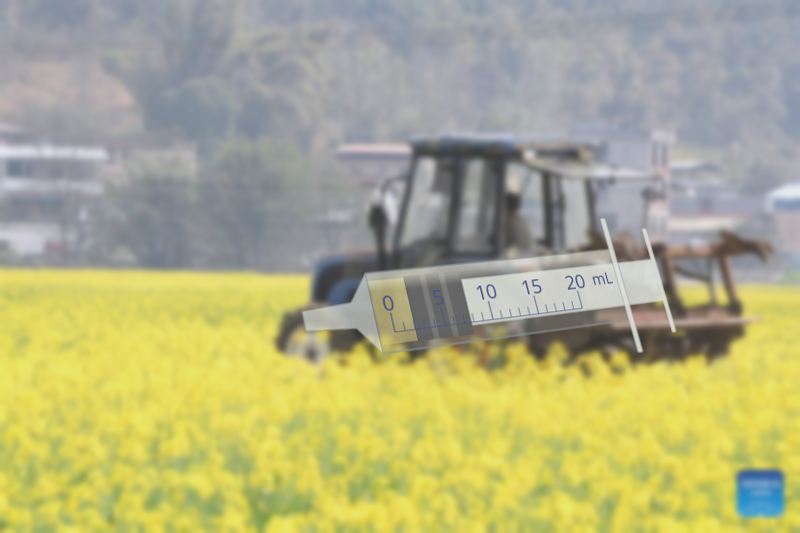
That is 2 mL
